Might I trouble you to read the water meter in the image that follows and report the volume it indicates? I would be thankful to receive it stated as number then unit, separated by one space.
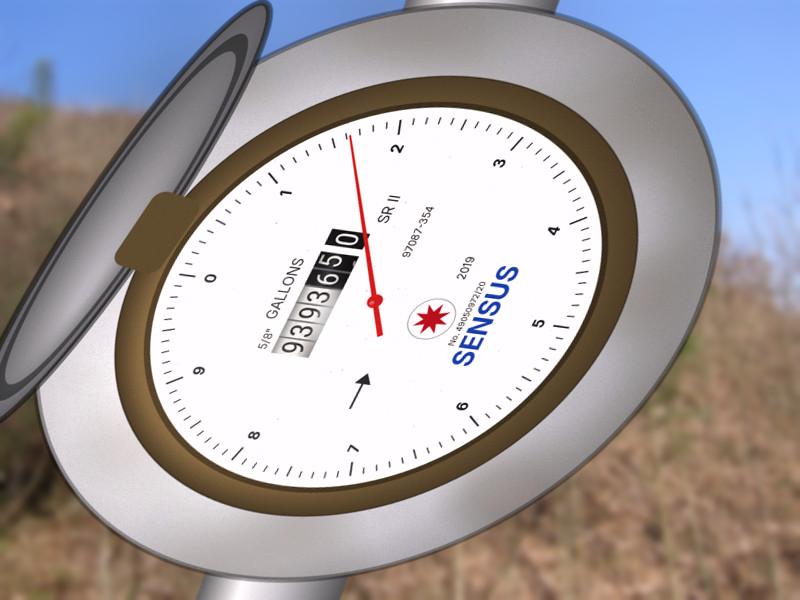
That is 9393651.6 gal
